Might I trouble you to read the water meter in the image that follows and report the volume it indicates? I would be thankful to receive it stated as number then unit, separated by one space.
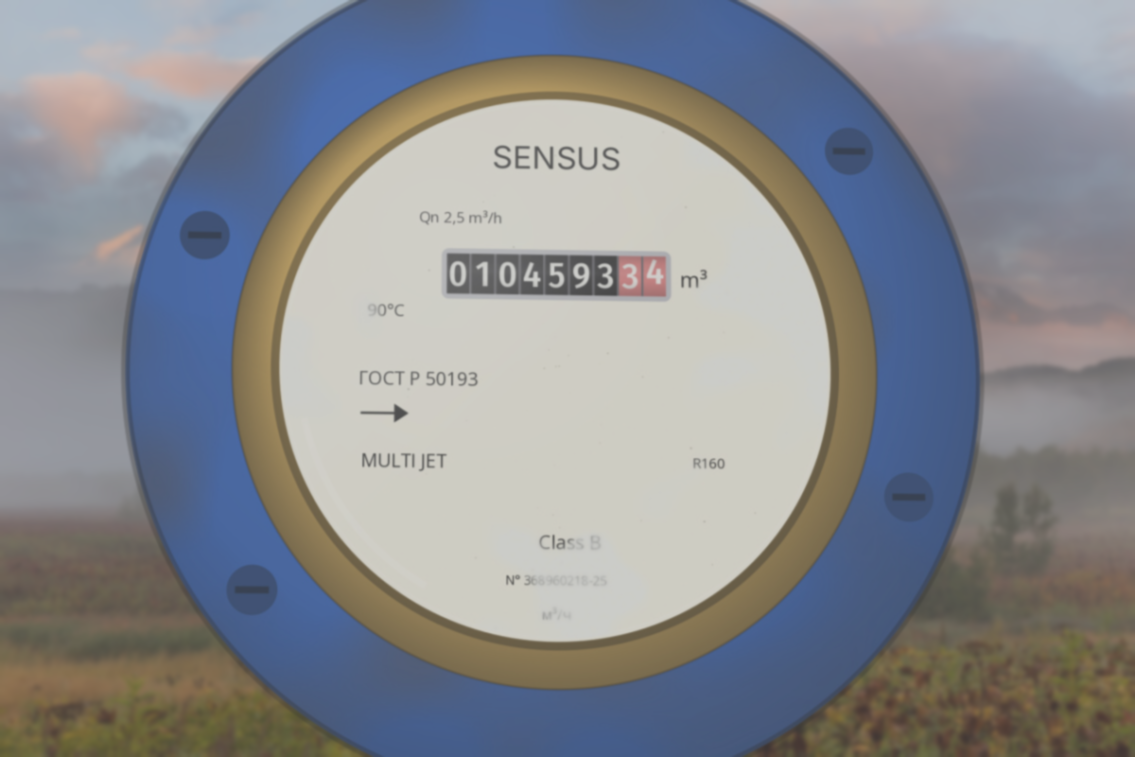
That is 104593.34 m³
